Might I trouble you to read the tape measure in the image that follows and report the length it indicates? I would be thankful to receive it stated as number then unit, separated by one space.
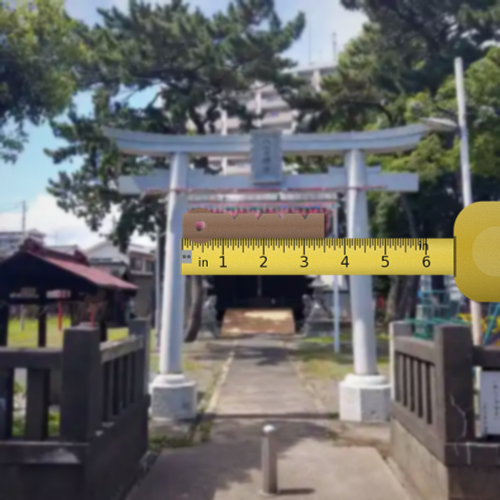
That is 3.5 in
